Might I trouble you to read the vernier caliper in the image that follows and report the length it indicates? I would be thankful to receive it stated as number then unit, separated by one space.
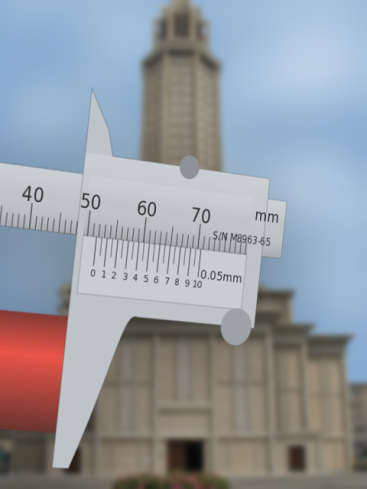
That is 51.6 mm
